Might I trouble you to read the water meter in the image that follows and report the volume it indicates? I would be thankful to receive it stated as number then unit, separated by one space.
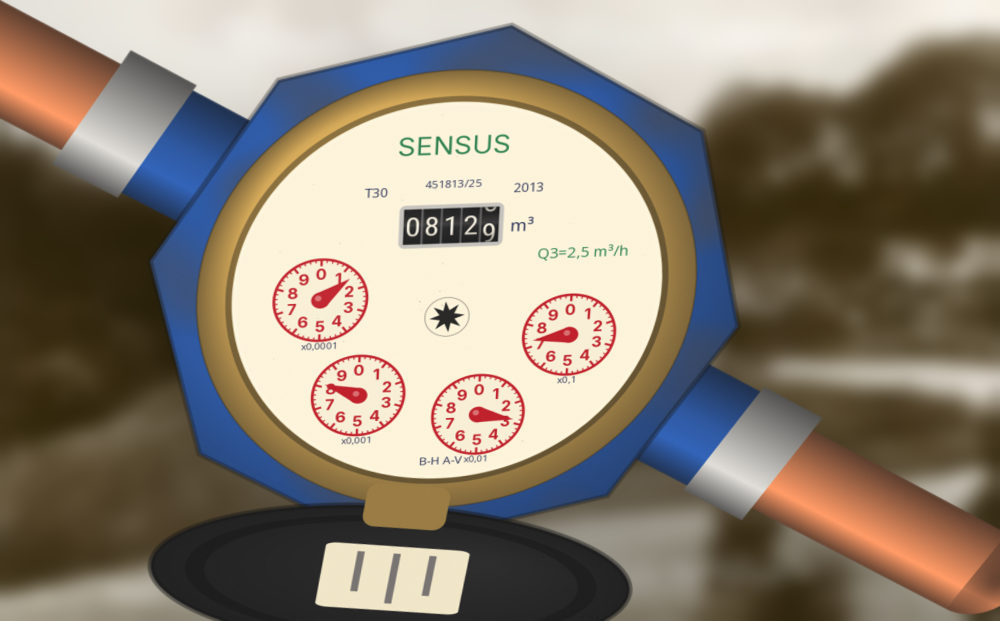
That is 8128.7281 m³
